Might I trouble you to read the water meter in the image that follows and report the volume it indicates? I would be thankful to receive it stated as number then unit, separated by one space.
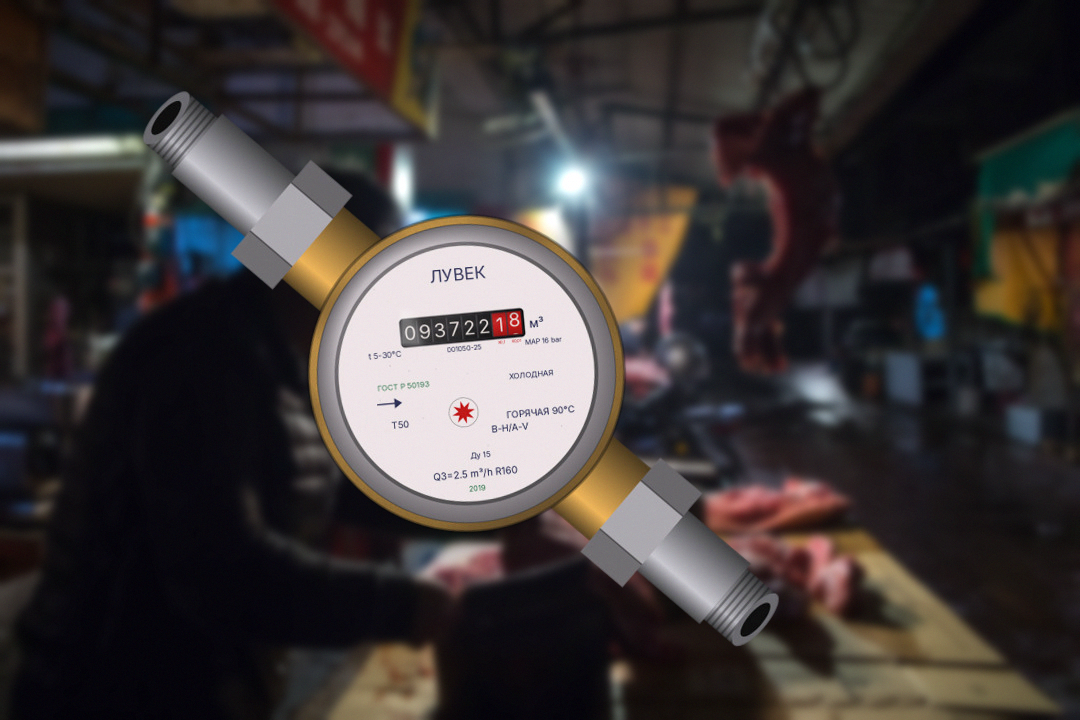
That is 93722.18 m³
